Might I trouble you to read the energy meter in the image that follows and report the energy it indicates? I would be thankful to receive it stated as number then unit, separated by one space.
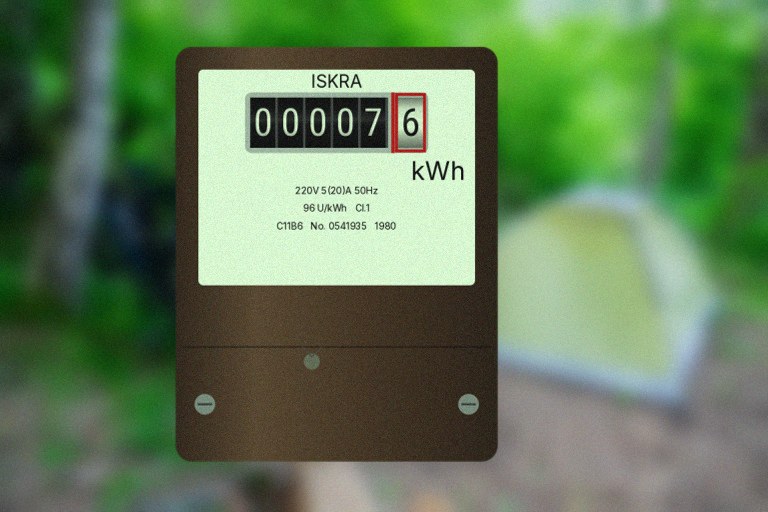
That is 7.6 kWh
